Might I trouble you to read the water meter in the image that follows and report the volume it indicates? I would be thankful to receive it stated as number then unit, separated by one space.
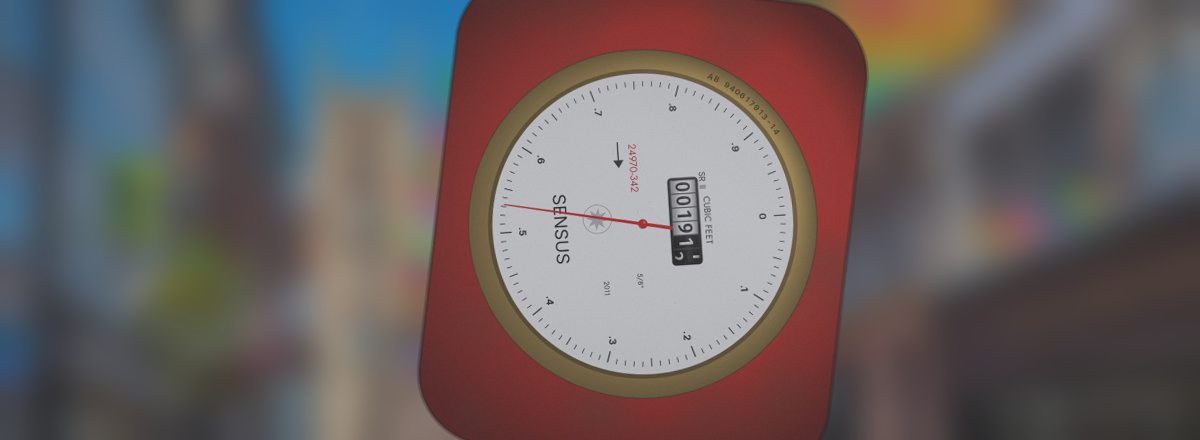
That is 1911.53 ft³
